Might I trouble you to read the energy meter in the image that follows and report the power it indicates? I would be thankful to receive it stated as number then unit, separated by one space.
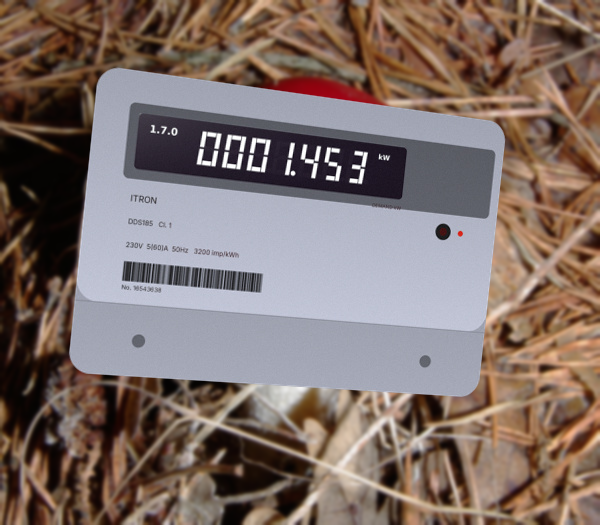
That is 1.453 kW
